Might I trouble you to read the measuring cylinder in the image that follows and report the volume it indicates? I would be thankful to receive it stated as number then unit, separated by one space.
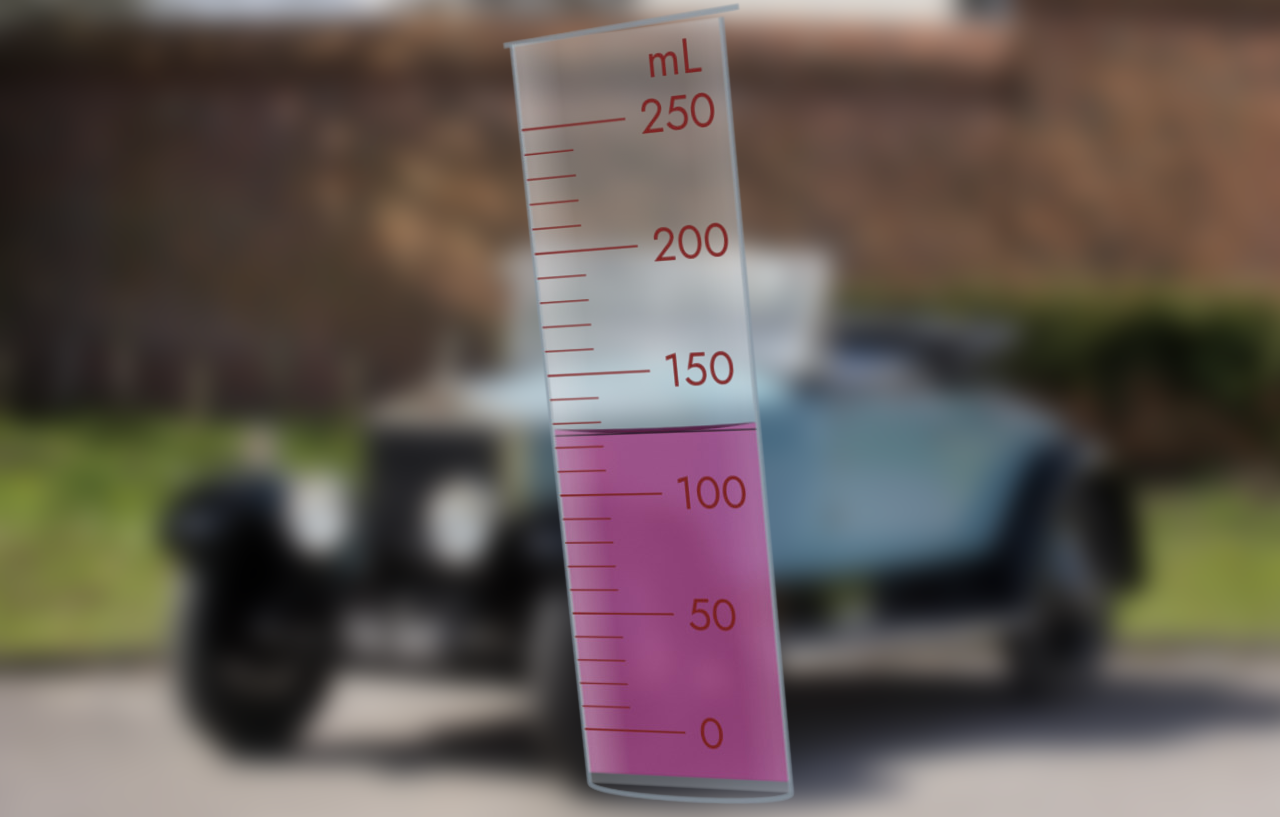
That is 125 mL
